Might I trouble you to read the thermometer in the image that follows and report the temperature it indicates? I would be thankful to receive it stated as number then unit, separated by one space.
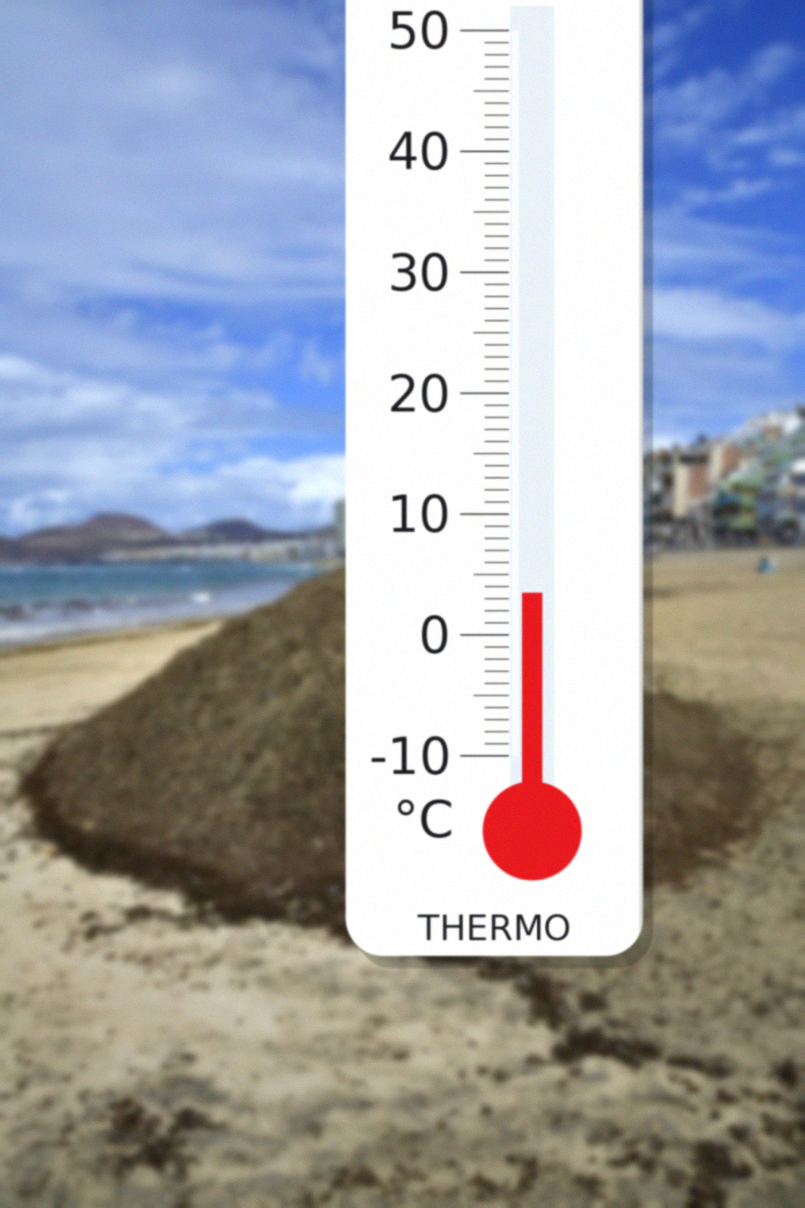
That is 3.5 °C
